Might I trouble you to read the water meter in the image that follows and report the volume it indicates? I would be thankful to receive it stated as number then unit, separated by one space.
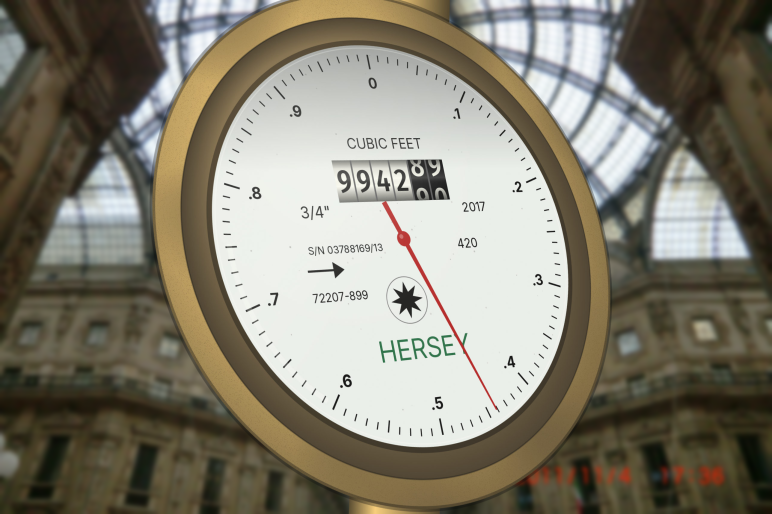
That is 994289.44 ft³
